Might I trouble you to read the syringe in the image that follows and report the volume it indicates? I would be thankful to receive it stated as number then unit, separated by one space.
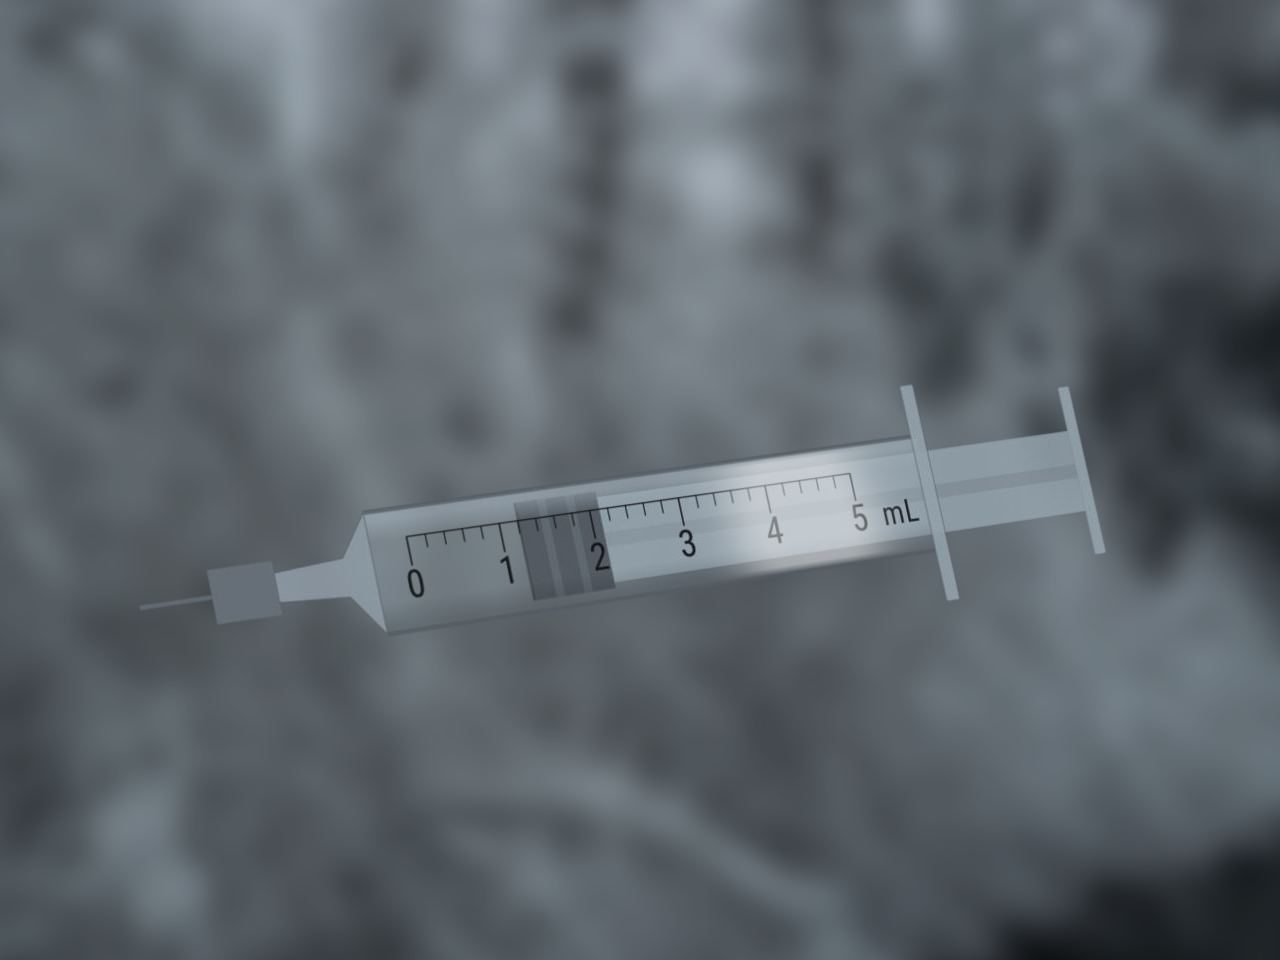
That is 1.2 mL
